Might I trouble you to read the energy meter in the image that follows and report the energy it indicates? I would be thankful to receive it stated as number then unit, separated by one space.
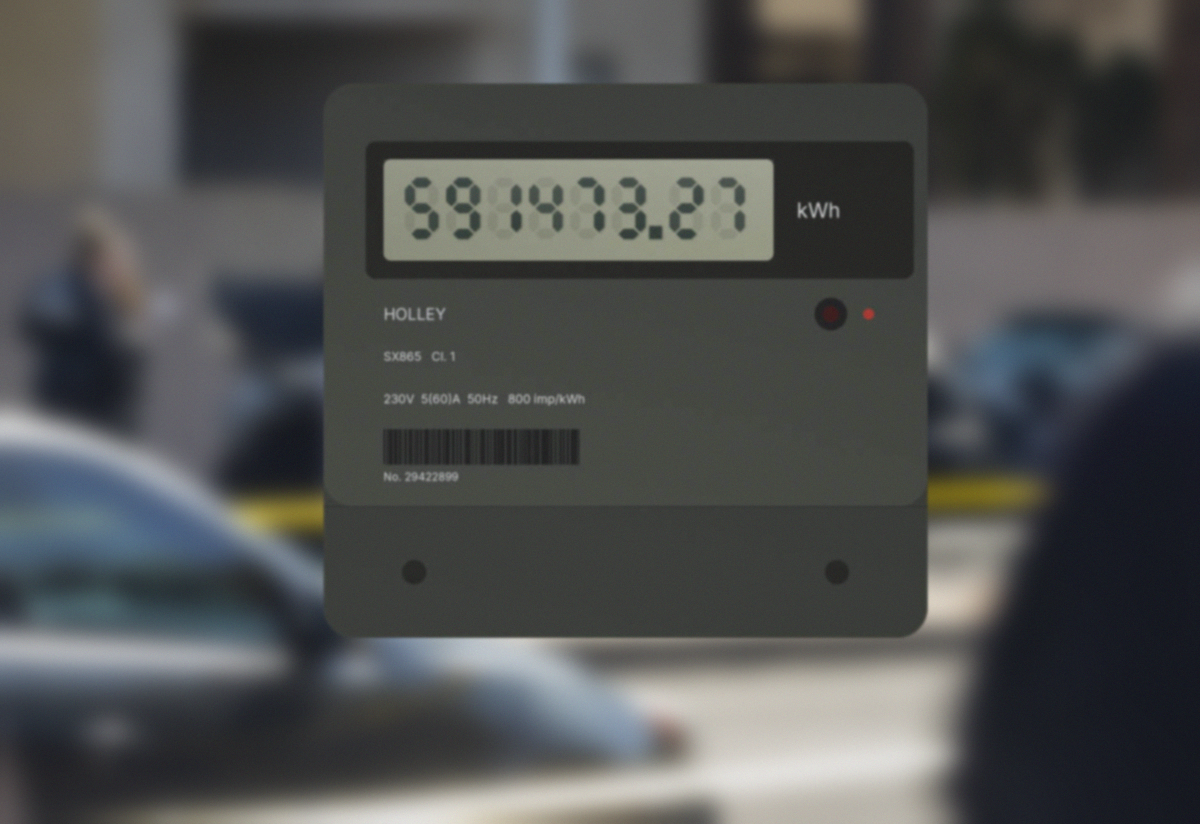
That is 591473.27 kWh
